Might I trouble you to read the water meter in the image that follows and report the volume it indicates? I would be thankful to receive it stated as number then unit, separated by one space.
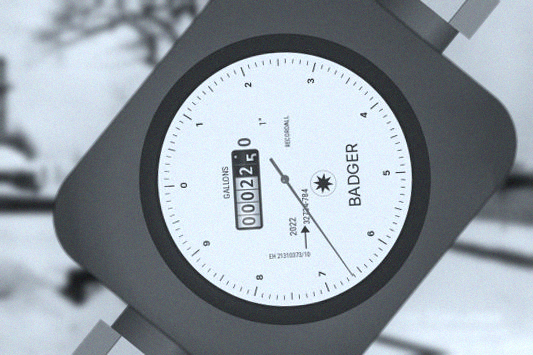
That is 2246.6 gal
